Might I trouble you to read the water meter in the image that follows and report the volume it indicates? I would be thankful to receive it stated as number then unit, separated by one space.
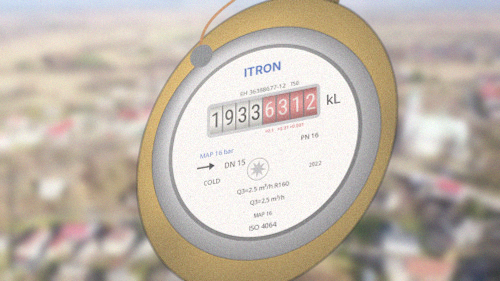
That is 1933.6312 kL
